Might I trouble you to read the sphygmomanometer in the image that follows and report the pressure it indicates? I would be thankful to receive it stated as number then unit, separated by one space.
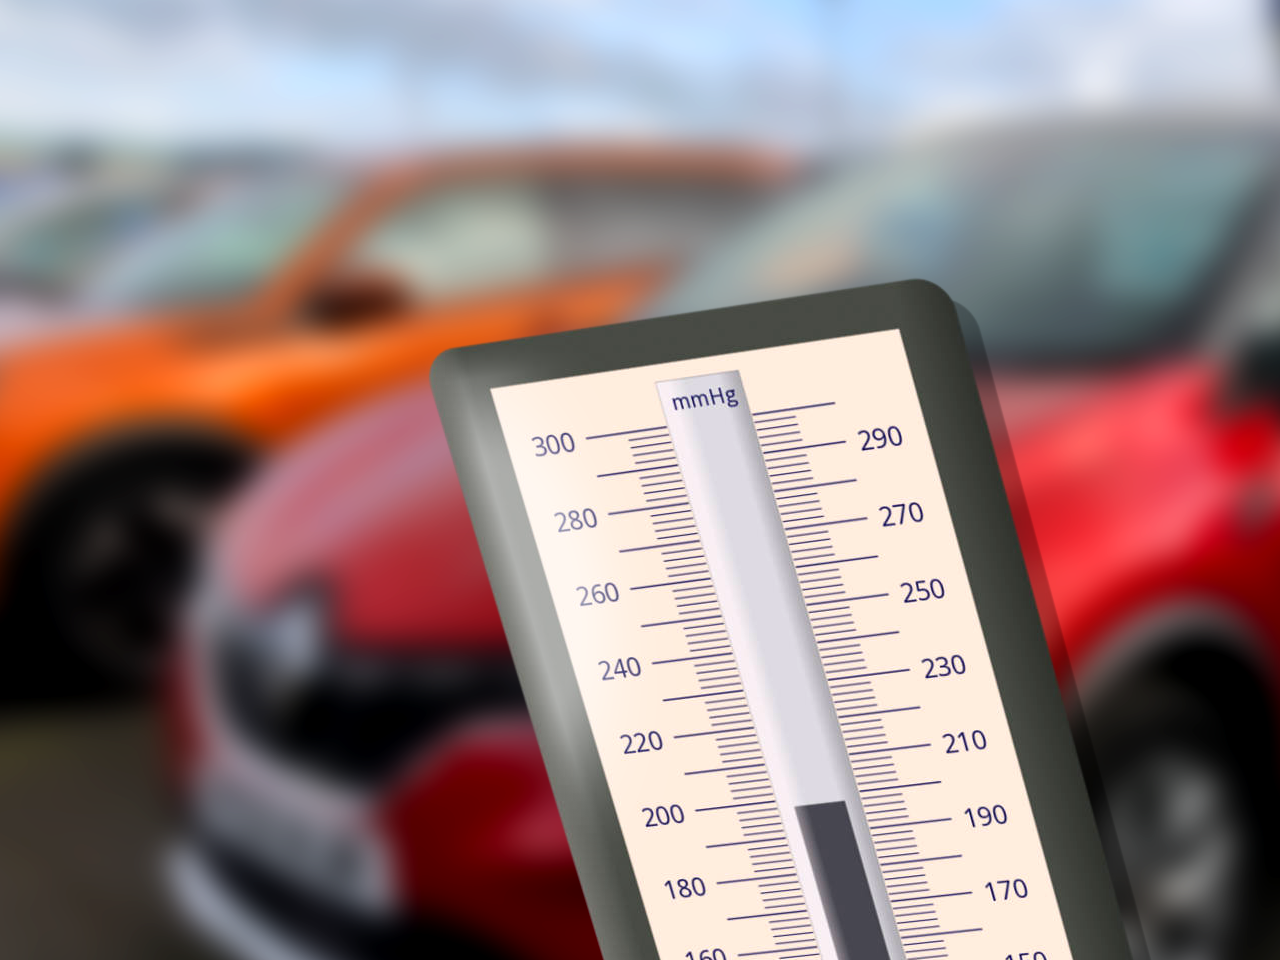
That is 198 mmHg
